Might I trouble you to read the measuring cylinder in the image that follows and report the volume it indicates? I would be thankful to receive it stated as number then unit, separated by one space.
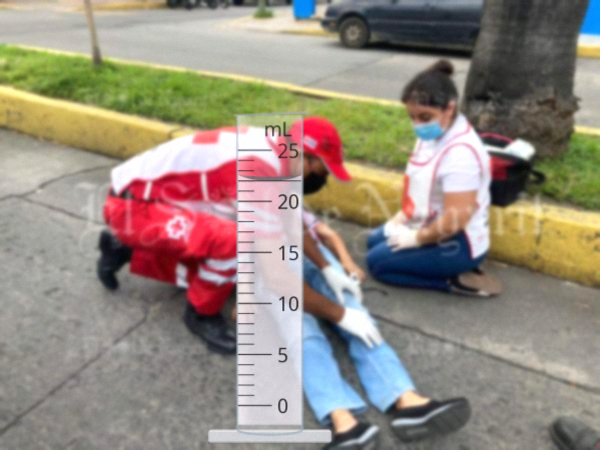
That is 22 mL
